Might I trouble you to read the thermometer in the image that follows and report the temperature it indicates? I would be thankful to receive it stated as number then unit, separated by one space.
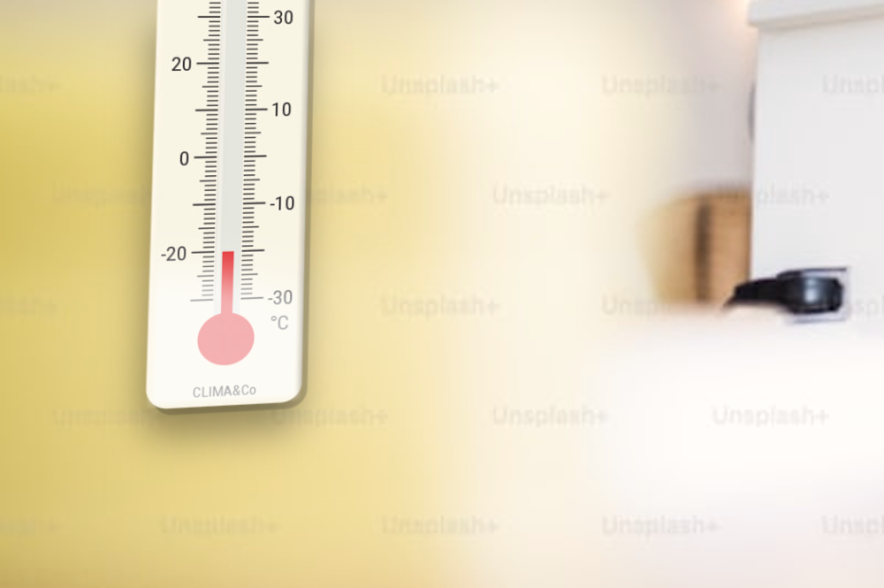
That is -20 °C
